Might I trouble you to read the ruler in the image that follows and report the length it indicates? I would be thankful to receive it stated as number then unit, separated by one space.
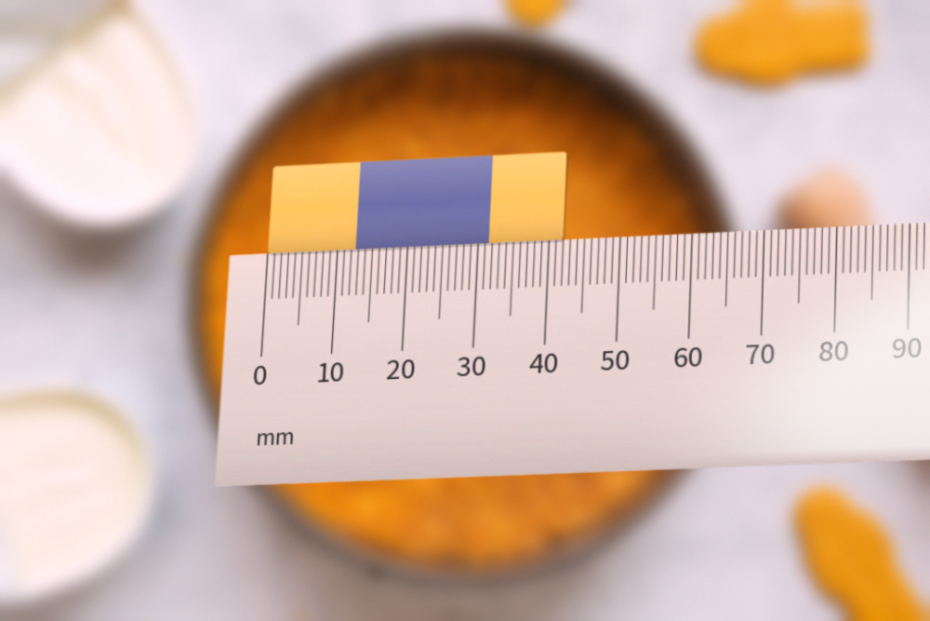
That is 42 mm
